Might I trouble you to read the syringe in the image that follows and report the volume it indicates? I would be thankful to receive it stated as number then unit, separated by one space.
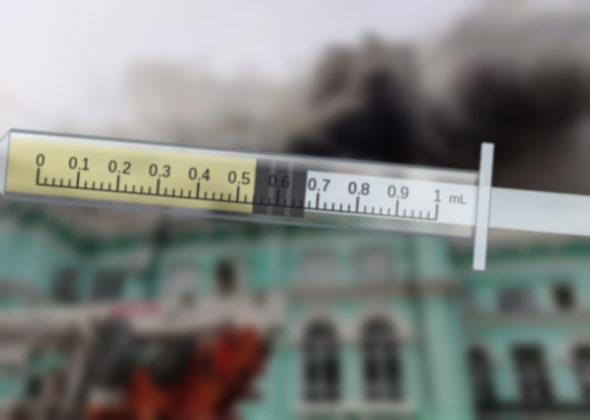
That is 0.54 mL
